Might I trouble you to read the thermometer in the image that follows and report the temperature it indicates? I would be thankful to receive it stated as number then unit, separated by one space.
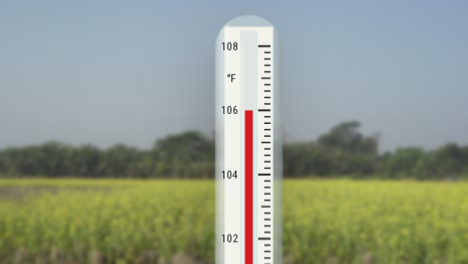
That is 106 °F
